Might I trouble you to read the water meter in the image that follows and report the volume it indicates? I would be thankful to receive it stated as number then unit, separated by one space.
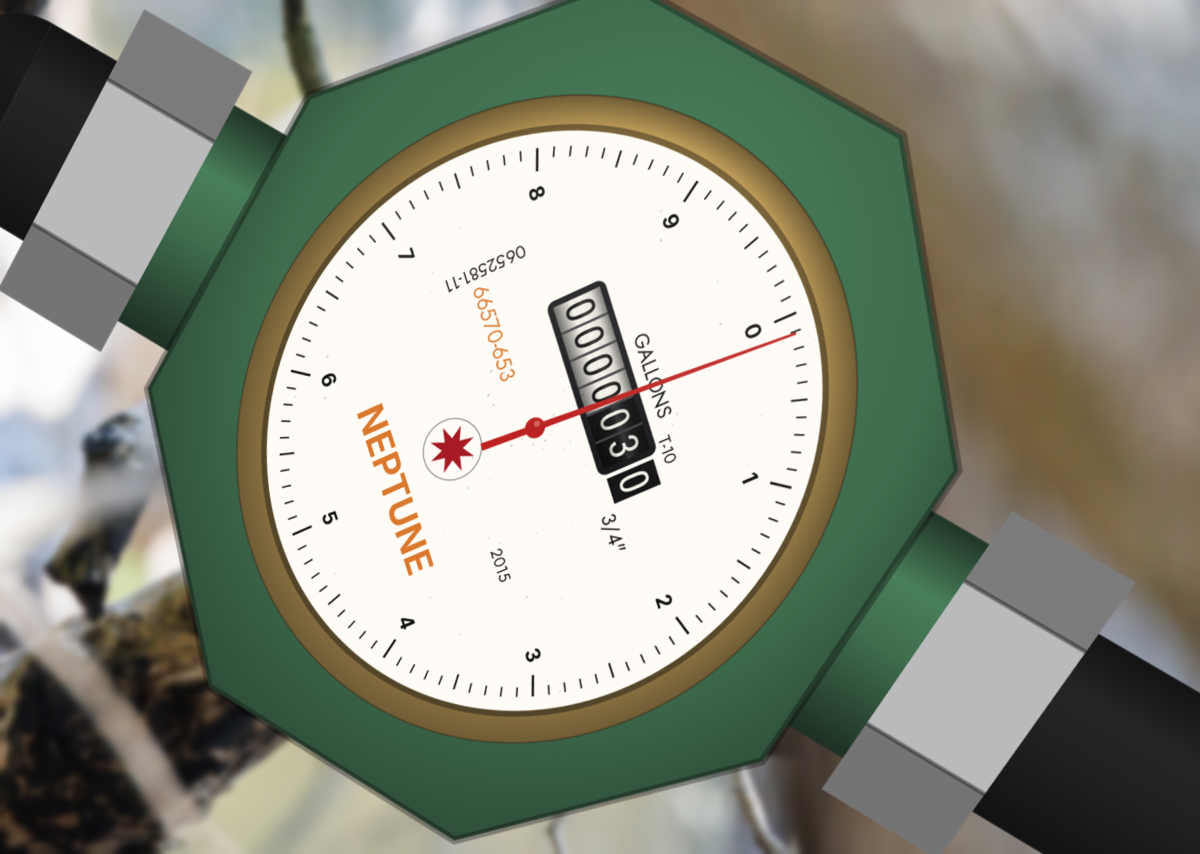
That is 30.1 gal
